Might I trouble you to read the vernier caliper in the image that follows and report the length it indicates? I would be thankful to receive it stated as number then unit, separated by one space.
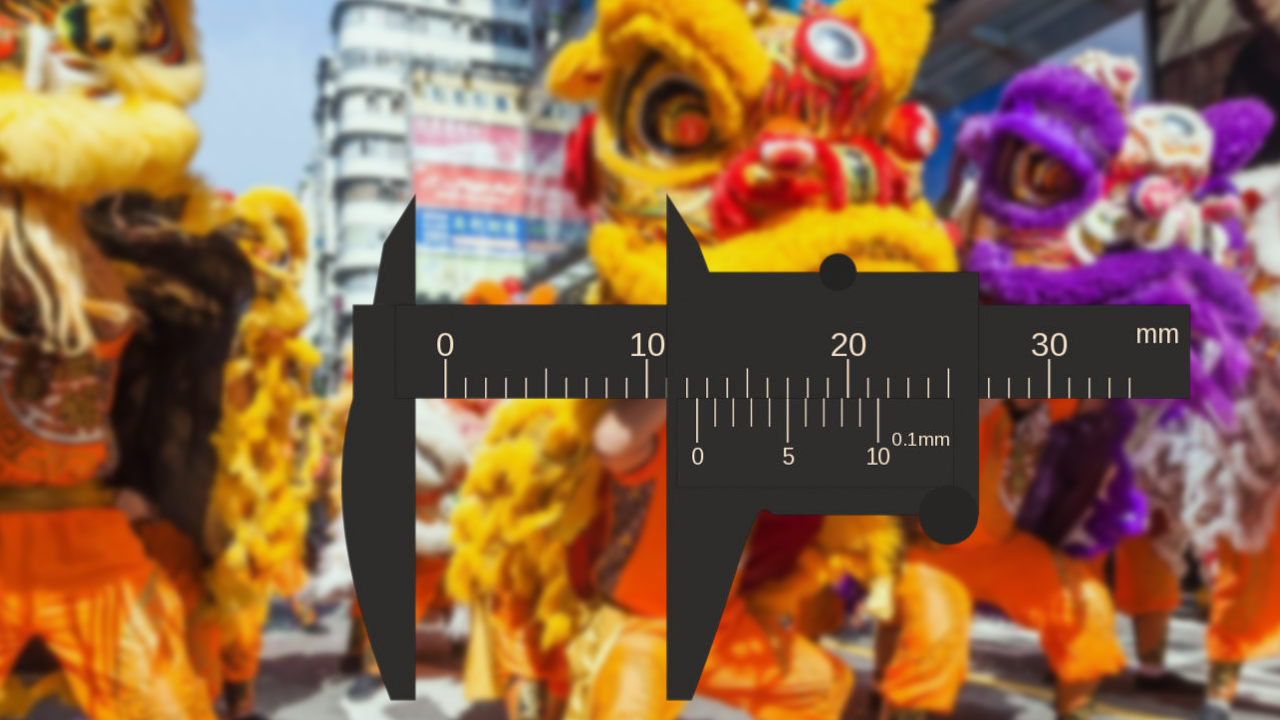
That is 12.5 mm
